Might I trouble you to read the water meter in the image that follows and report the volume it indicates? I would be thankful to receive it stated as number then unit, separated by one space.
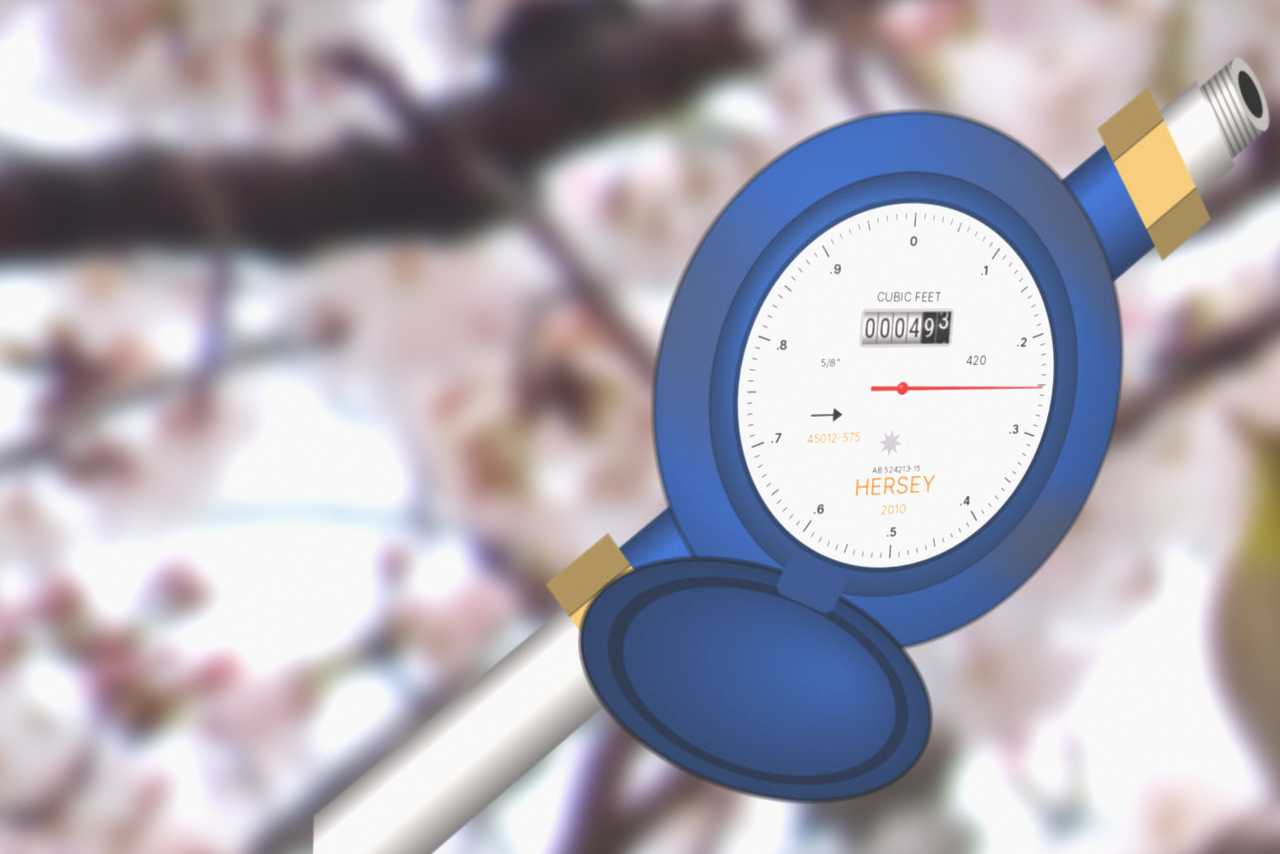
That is 493.25 ft³
